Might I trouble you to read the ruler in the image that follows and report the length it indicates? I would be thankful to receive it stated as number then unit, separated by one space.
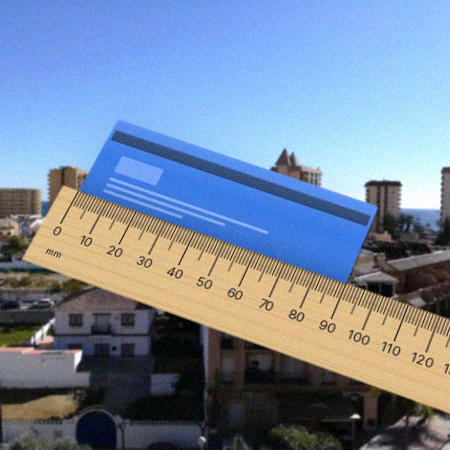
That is 90 mm
